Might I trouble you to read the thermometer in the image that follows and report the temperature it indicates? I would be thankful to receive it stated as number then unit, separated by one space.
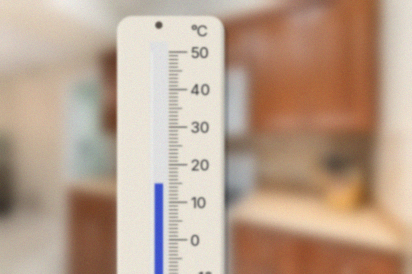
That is 15 °C
